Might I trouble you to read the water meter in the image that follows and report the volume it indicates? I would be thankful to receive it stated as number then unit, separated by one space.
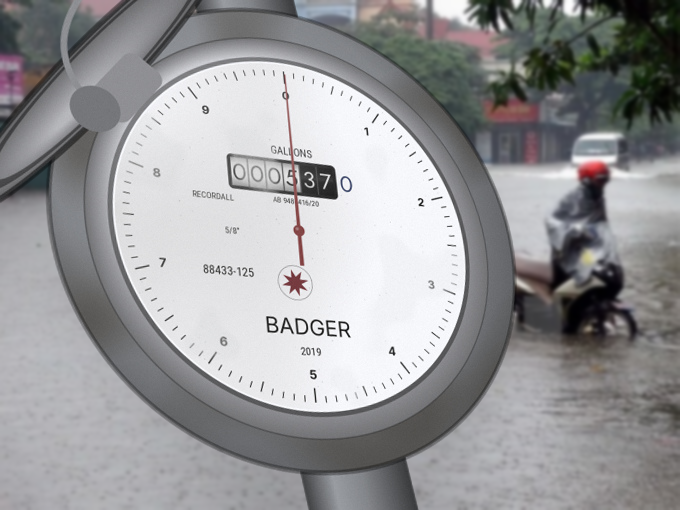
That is 5370.0 gal
